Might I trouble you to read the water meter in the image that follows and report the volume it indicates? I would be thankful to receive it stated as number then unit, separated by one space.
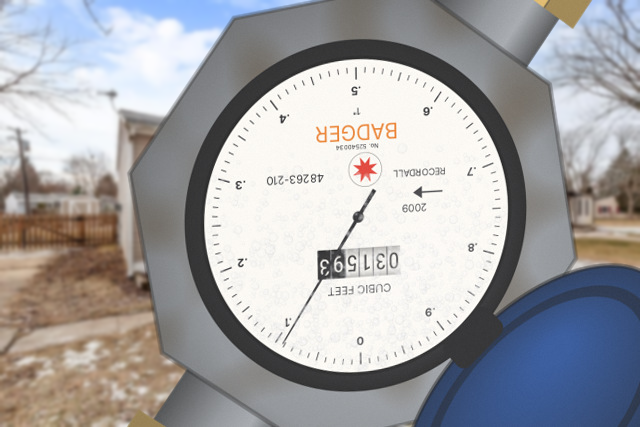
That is 31593.09 ft³
